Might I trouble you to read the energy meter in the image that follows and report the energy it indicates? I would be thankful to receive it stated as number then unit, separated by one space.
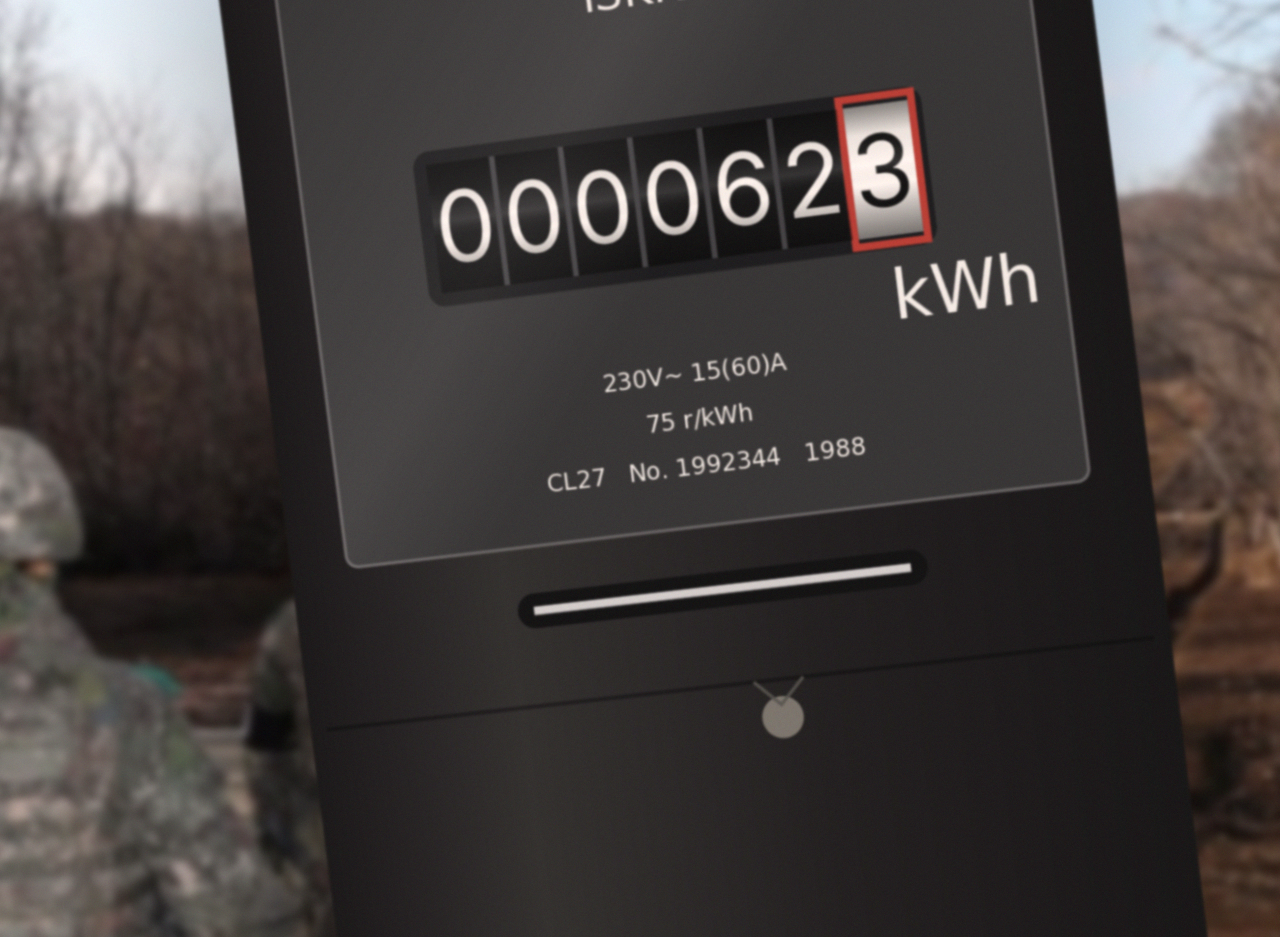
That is 62.3 kWh
